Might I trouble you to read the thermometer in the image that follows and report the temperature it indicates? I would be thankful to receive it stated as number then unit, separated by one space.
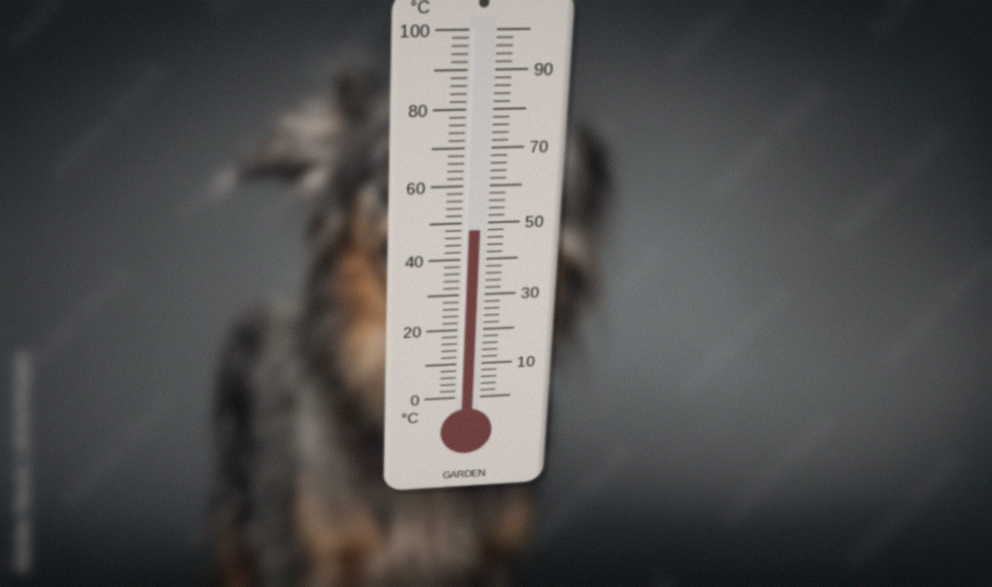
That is 48 °C
